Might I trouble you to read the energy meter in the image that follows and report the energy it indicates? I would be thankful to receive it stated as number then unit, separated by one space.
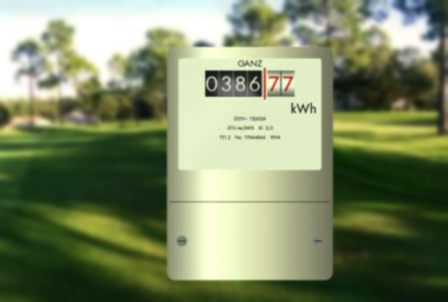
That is 386.77 kWh
